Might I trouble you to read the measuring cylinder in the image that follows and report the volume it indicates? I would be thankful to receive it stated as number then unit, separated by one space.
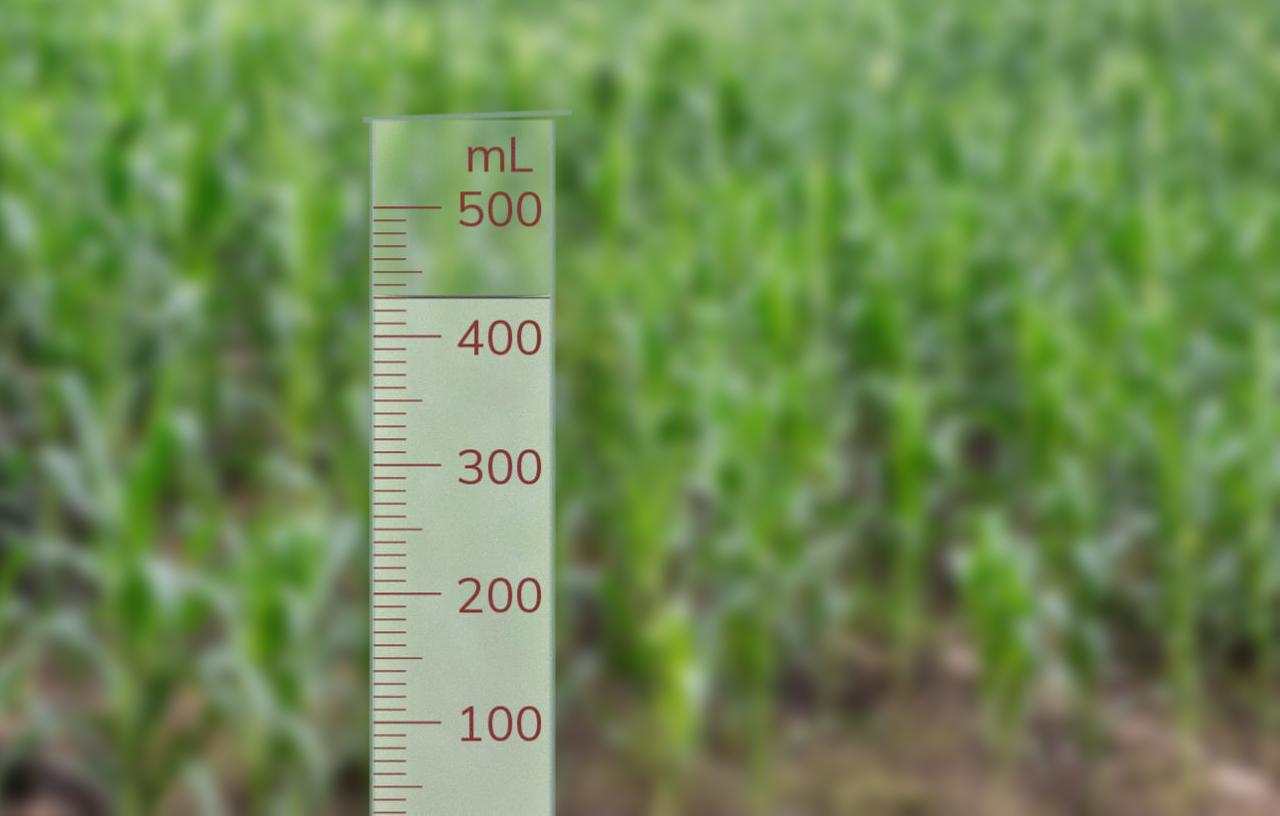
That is 430 mL
